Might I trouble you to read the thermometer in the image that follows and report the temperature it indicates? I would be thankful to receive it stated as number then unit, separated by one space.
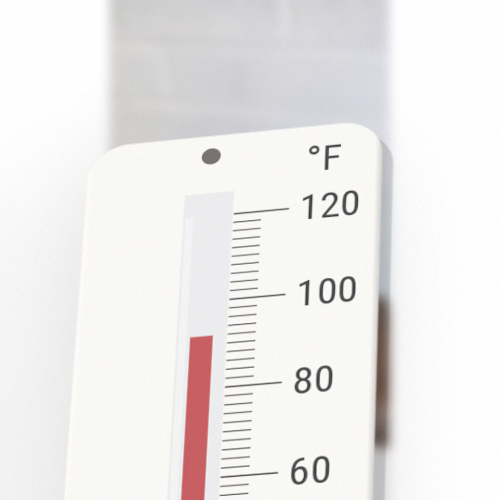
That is 92 °F
